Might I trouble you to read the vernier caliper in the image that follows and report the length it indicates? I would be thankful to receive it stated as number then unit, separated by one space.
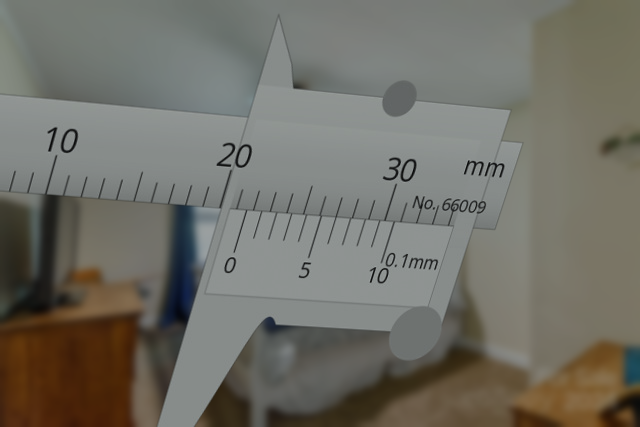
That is 21.6 mm
